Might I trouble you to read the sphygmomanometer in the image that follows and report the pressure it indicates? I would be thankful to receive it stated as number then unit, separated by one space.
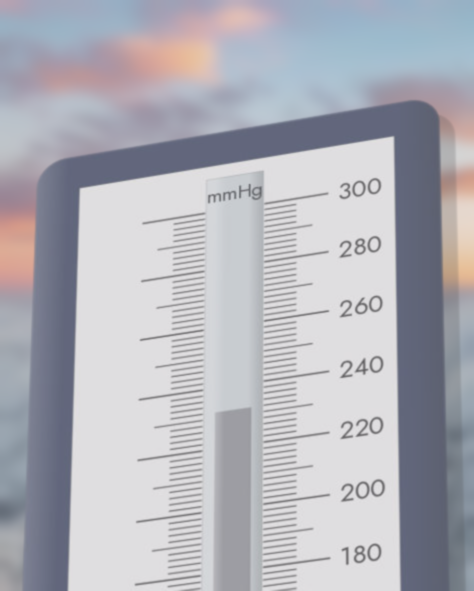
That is 232 mmHg
